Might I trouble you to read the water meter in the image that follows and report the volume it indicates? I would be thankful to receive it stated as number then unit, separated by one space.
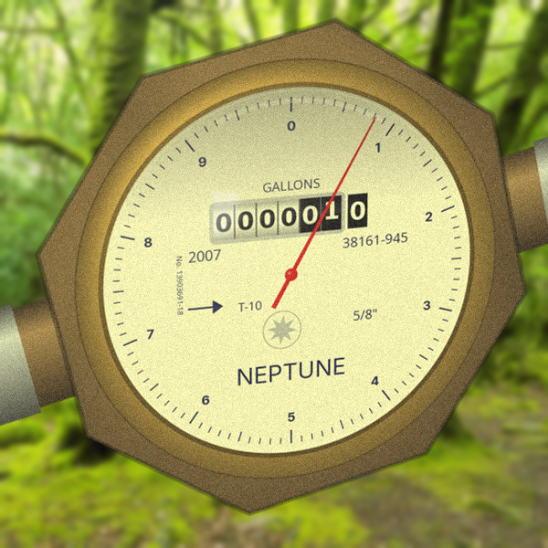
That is 10.8 gal
